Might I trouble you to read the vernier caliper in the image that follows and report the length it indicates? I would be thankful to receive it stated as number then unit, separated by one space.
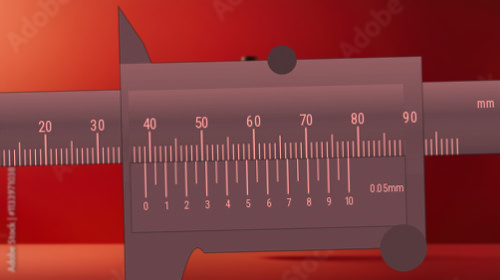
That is 39.0 mm
